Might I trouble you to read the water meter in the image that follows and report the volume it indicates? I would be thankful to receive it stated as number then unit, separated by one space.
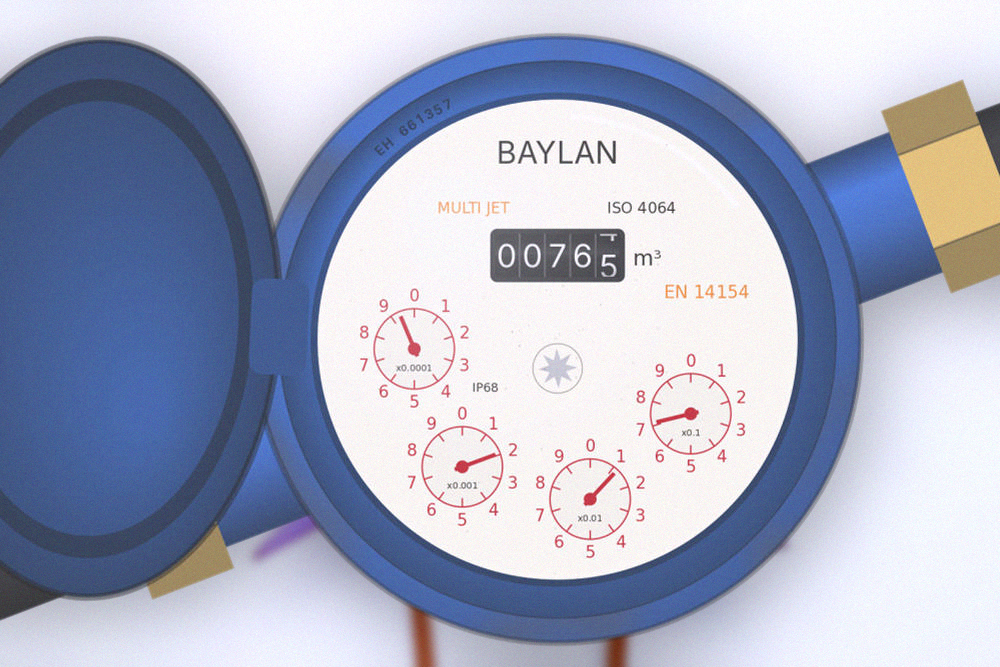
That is 764.7119 m³
